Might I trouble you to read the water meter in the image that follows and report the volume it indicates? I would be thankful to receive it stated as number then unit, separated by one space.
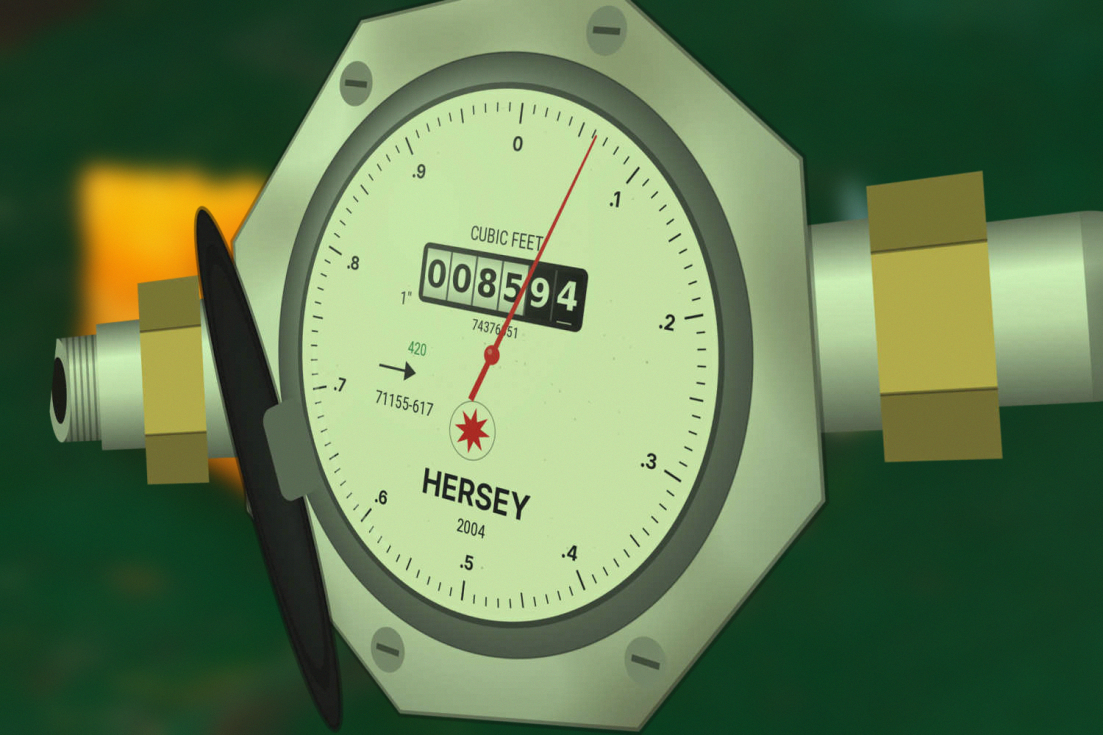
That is 8594.06 ft³
